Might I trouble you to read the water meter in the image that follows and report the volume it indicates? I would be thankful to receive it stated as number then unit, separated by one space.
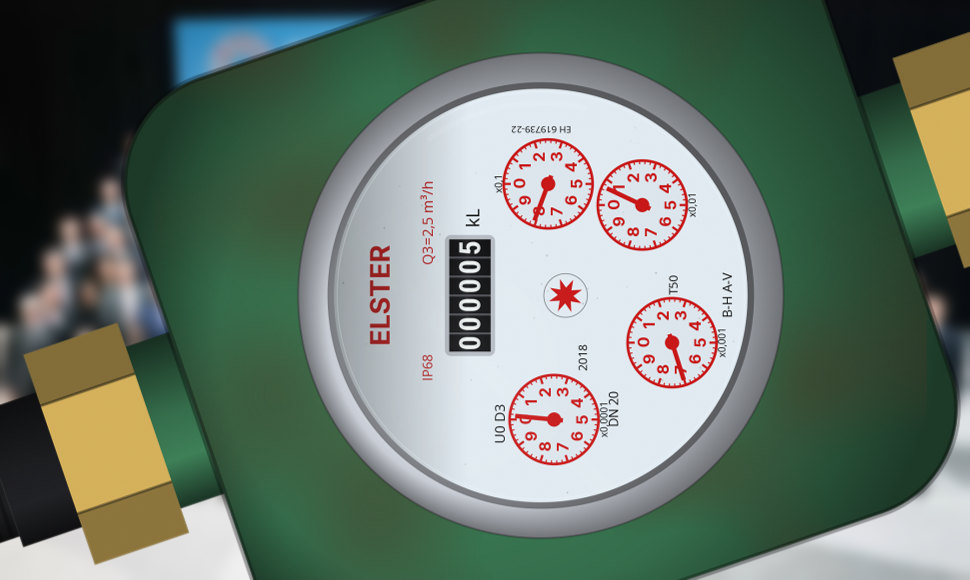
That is 5.8070 kL
